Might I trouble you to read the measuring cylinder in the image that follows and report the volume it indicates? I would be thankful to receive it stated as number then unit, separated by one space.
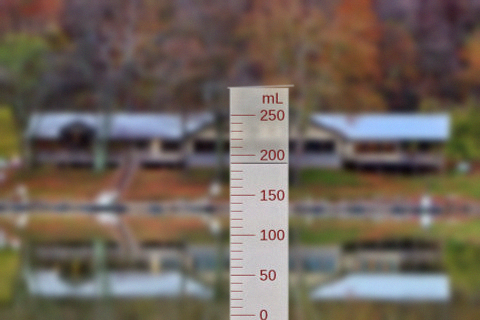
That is 190 mL
